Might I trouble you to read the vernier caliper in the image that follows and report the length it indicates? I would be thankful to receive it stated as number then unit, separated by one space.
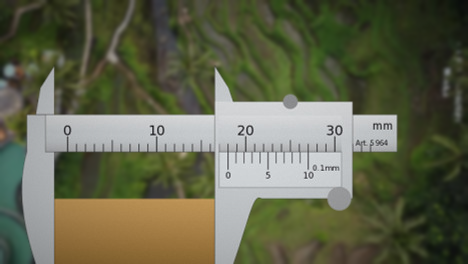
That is 18.0 mm
